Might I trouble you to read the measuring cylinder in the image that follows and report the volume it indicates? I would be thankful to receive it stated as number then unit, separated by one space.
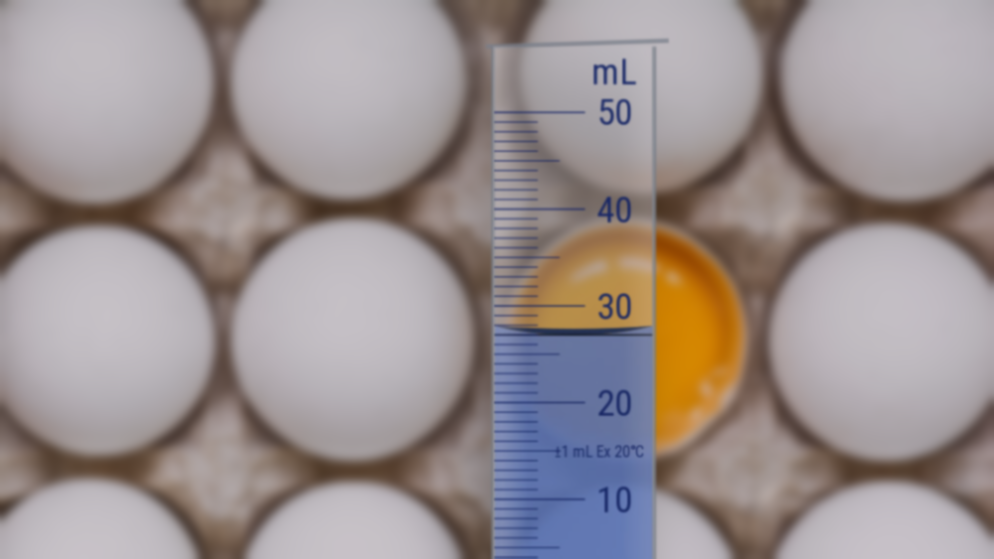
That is 27 mL
